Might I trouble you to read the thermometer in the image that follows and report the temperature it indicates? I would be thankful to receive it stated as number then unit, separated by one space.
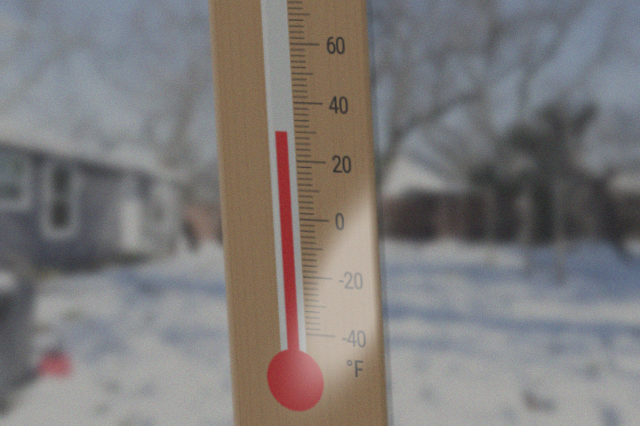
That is 30 °F
